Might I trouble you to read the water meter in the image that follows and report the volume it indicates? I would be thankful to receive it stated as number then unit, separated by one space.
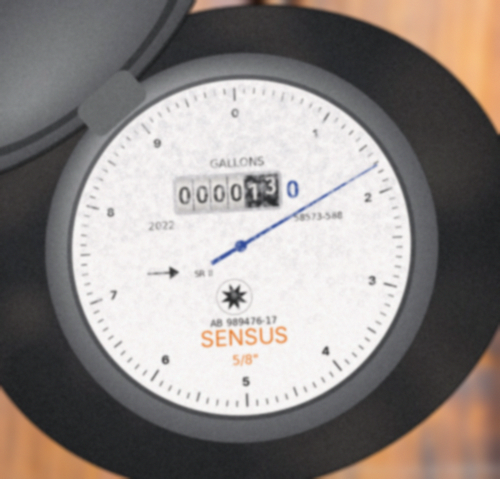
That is 131.7 gal
